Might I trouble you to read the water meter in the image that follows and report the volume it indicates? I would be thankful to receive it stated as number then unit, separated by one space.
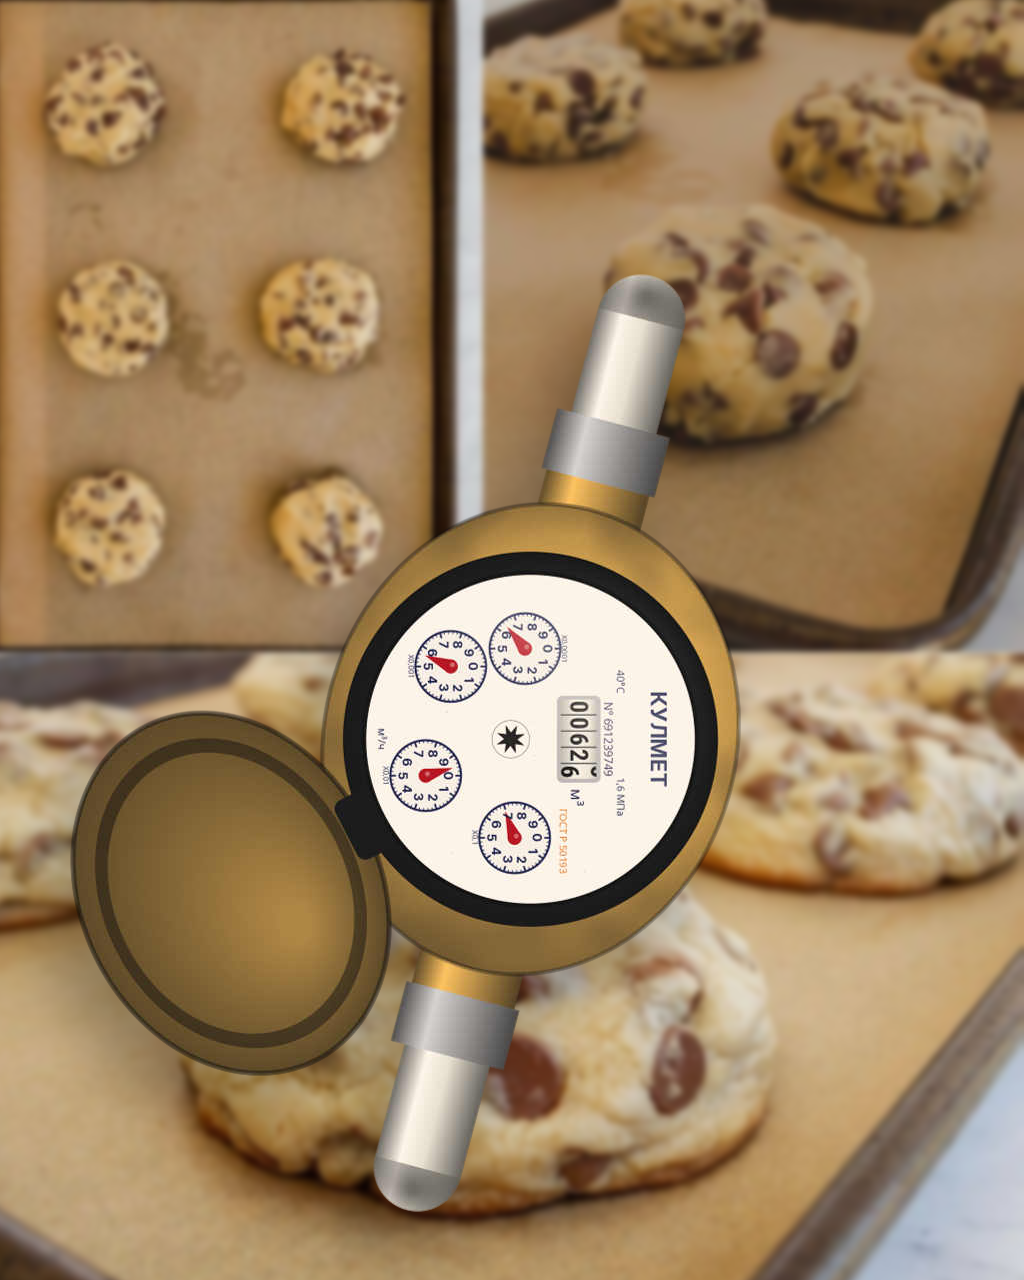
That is 625.6956 m³
